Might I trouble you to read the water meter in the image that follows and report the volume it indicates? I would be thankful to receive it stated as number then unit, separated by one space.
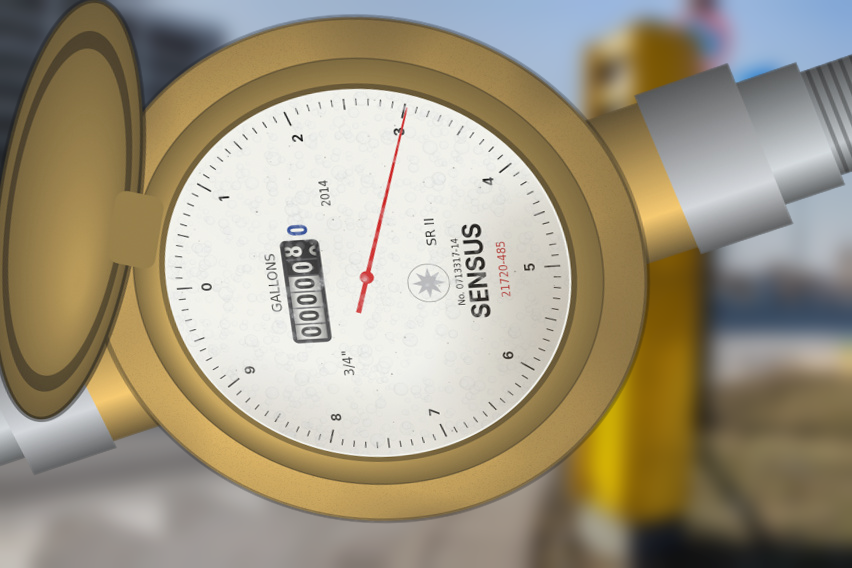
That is 83.0 gal
